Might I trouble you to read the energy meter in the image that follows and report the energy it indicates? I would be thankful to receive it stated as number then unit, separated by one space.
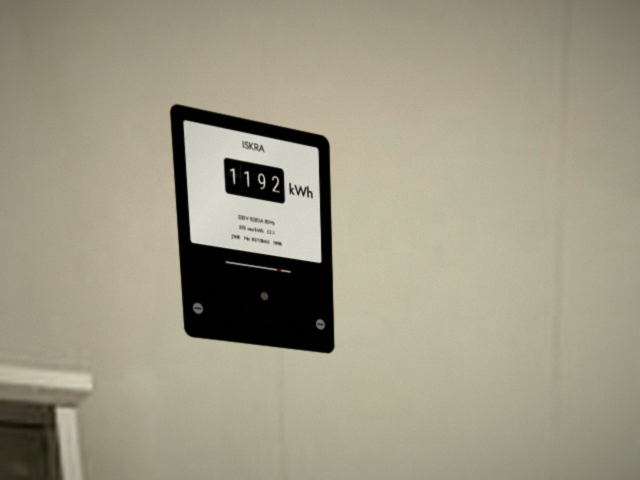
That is 1192 kWh
